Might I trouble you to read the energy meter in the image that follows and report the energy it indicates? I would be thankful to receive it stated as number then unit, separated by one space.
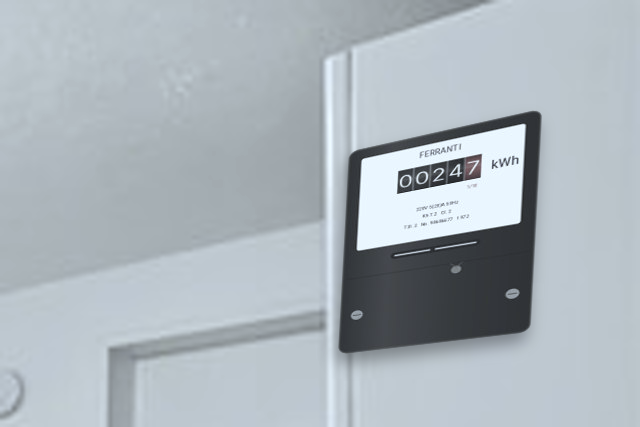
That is 24.7 kWh
